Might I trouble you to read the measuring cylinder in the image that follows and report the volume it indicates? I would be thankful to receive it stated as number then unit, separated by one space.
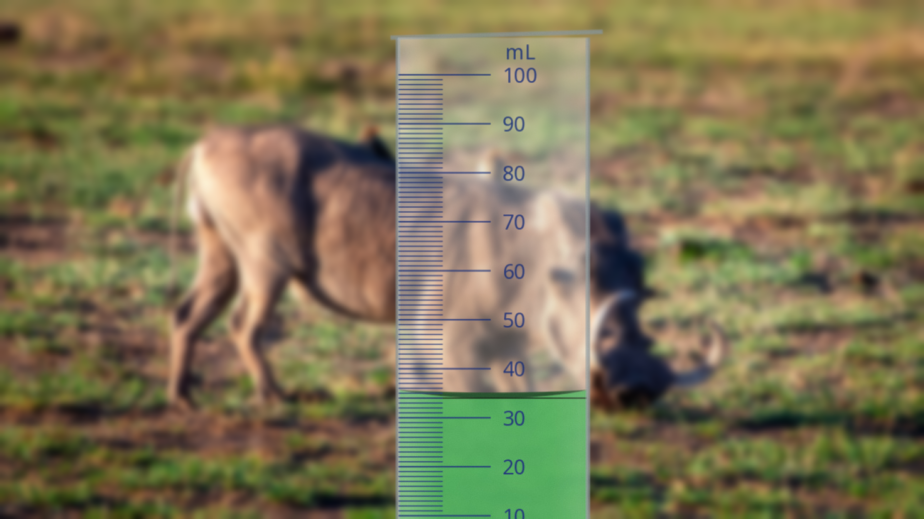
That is 34 mL
